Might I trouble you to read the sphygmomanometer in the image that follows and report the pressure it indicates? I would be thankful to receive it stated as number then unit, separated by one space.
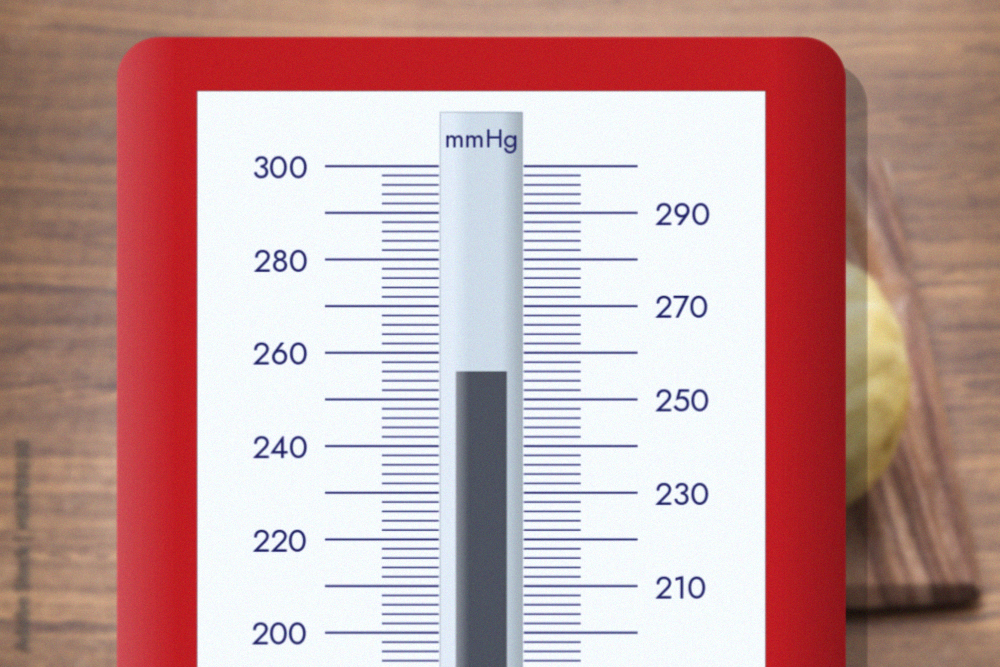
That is 256 mmHg
